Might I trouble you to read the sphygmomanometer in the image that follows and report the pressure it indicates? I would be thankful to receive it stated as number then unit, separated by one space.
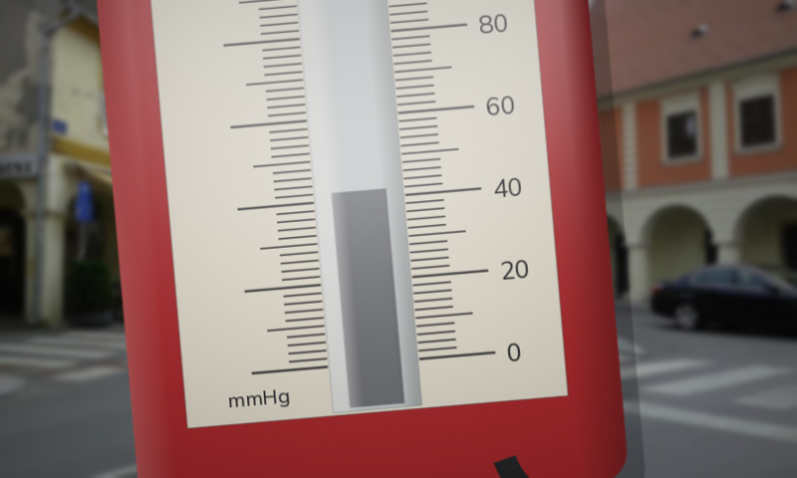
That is 42 mmHg
